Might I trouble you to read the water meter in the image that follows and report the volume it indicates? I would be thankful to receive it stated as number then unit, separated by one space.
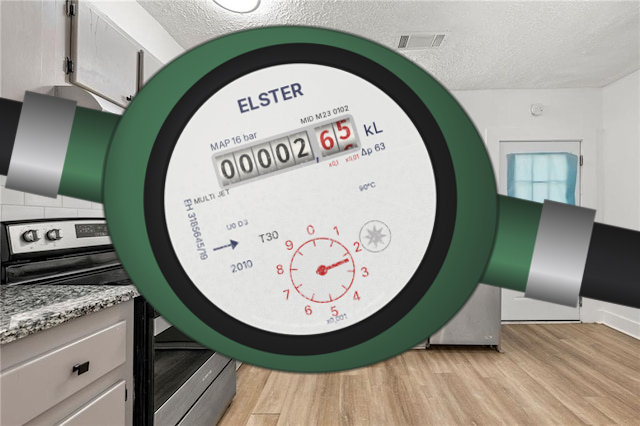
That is 2.652 kL
